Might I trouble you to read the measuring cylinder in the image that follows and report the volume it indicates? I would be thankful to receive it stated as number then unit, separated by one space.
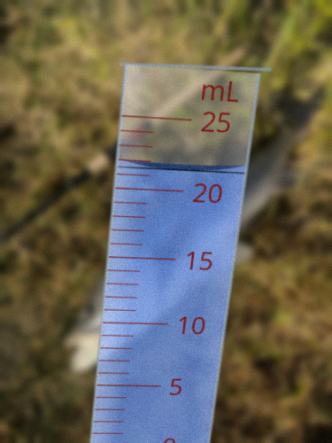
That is 21.5 mL
